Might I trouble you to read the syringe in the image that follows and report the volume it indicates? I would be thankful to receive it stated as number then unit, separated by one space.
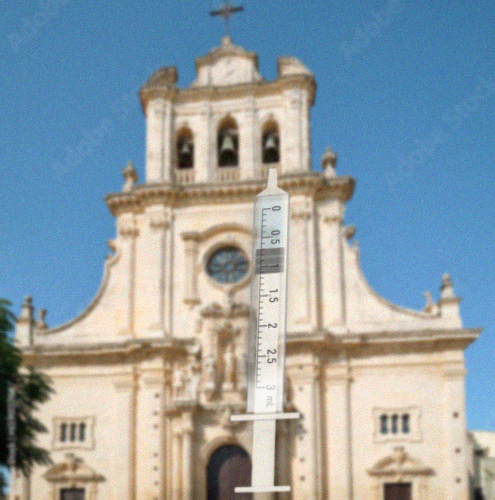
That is 0.7 mL
